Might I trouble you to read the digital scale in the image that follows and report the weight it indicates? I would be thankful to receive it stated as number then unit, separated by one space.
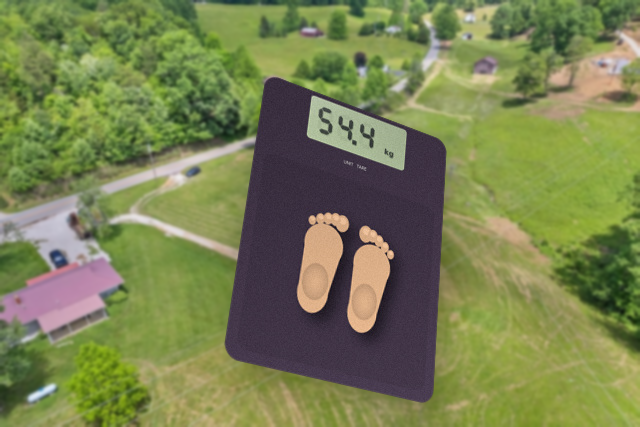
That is 54.4 kg
